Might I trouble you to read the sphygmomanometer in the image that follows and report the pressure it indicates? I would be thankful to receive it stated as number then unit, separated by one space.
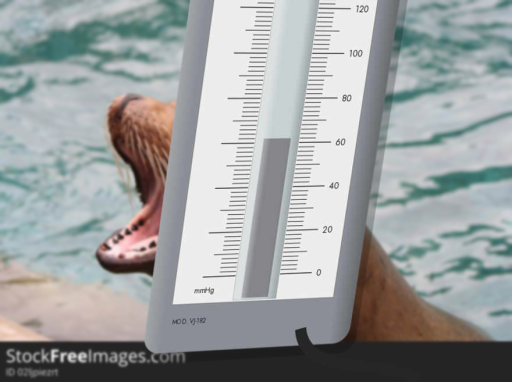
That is 62 mmHg
